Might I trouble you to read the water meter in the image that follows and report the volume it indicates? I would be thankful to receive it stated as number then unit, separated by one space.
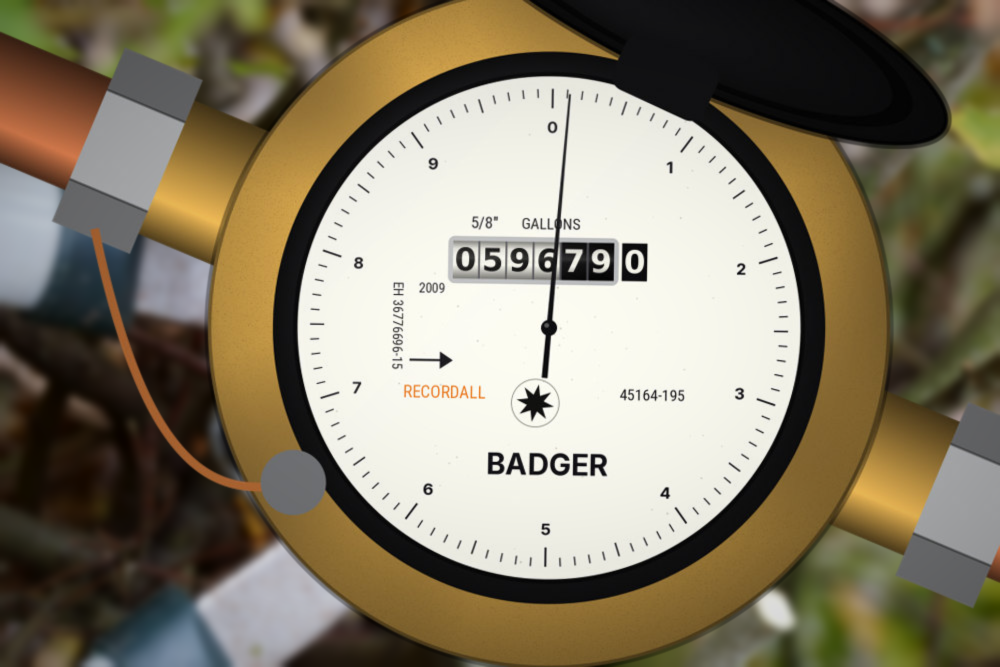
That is 596790.1 gal
